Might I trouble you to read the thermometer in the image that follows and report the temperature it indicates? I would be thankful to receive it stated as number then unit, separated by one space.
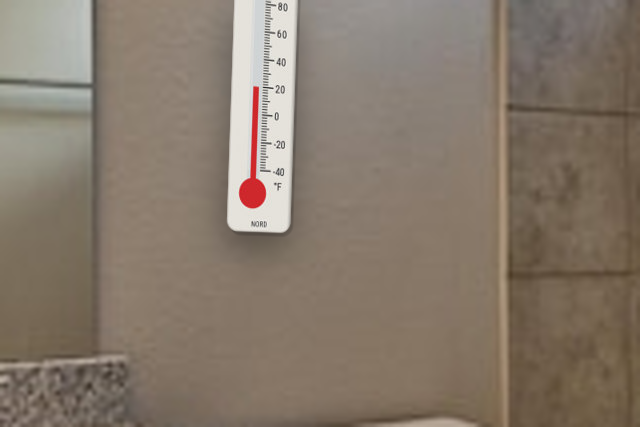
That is 20 °F
